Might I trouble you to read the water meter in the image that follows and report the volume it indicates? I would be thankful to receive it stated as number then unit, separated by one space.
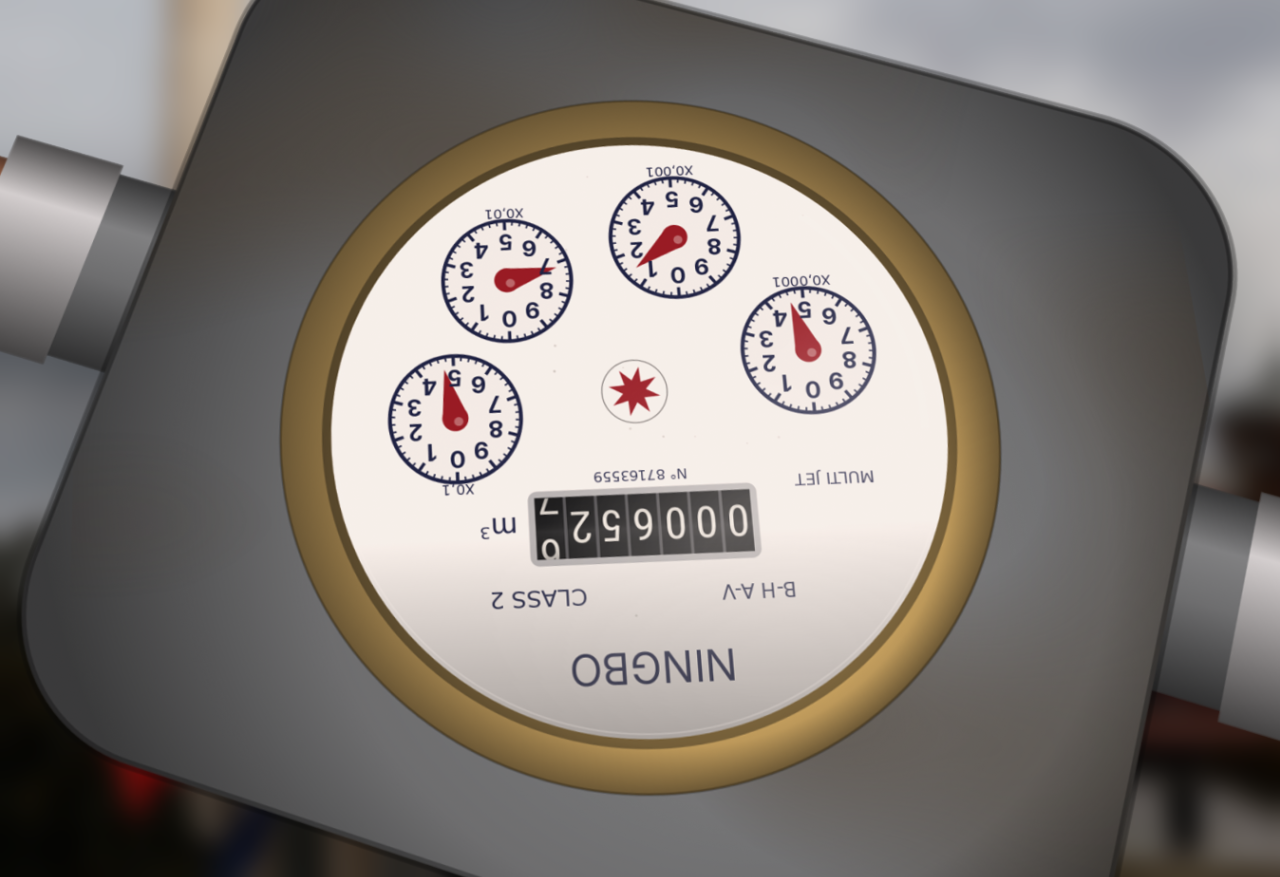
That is 6526.4714 m³
